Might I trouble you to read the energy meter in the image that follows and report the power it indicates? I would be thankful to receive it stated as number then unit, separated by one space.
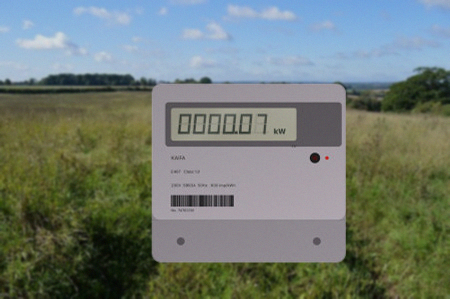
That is 0.07 kW
